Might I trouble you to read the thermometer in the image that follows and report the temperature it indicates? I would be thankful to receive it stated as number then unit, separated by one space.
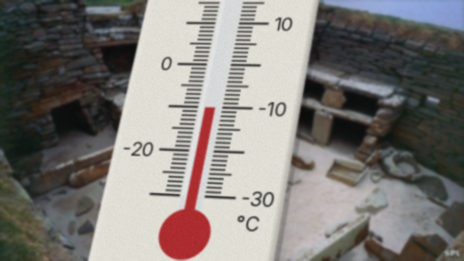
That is -10 °C
